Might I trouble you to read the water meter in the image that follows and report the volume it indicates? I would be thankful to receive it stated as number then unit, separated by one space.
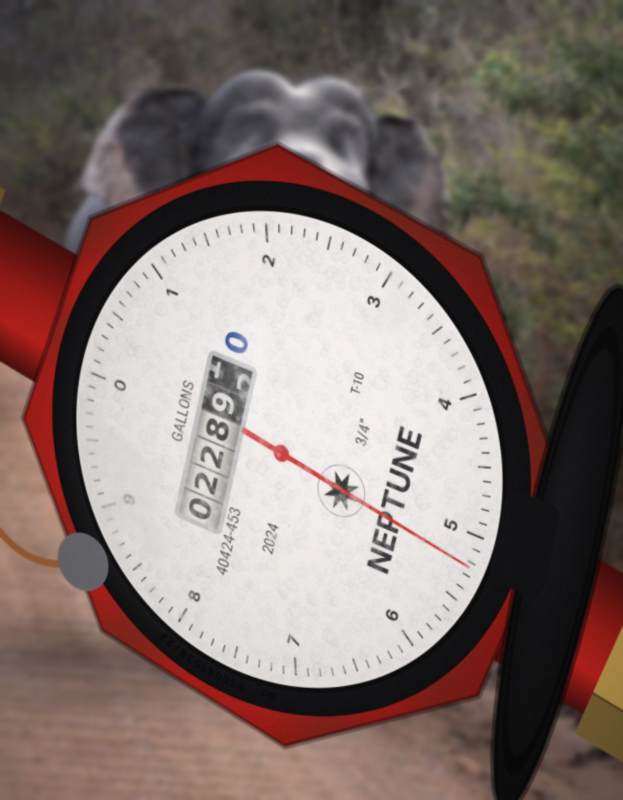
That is 228915.2 gal
